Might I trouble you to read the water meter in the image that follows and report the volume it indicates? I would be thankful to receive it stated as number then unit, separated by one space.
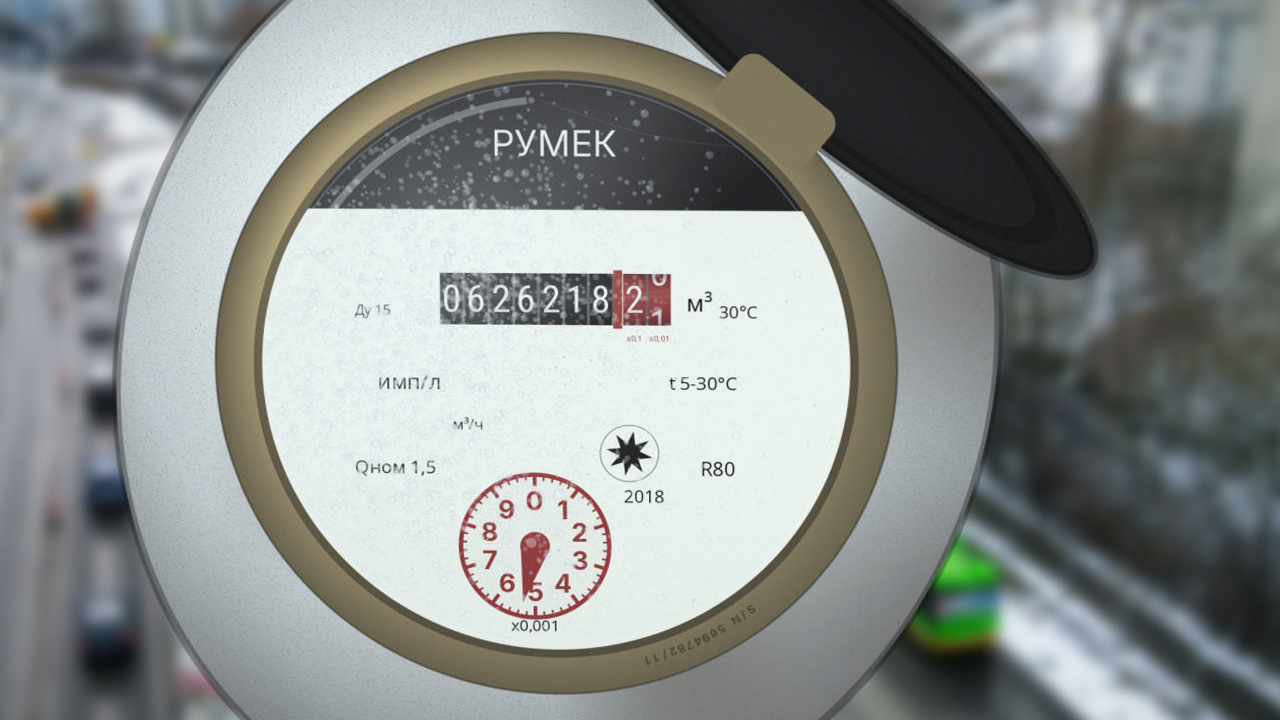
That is 626218.205 m³
